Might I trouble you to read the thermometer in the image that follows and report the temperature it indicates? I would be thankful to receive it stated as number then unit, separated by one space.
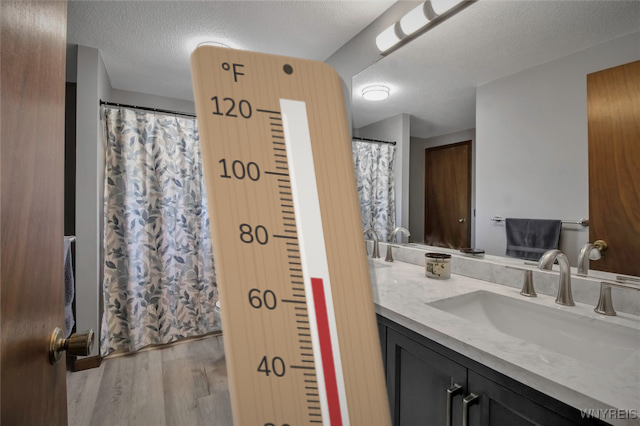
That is 68 °F
